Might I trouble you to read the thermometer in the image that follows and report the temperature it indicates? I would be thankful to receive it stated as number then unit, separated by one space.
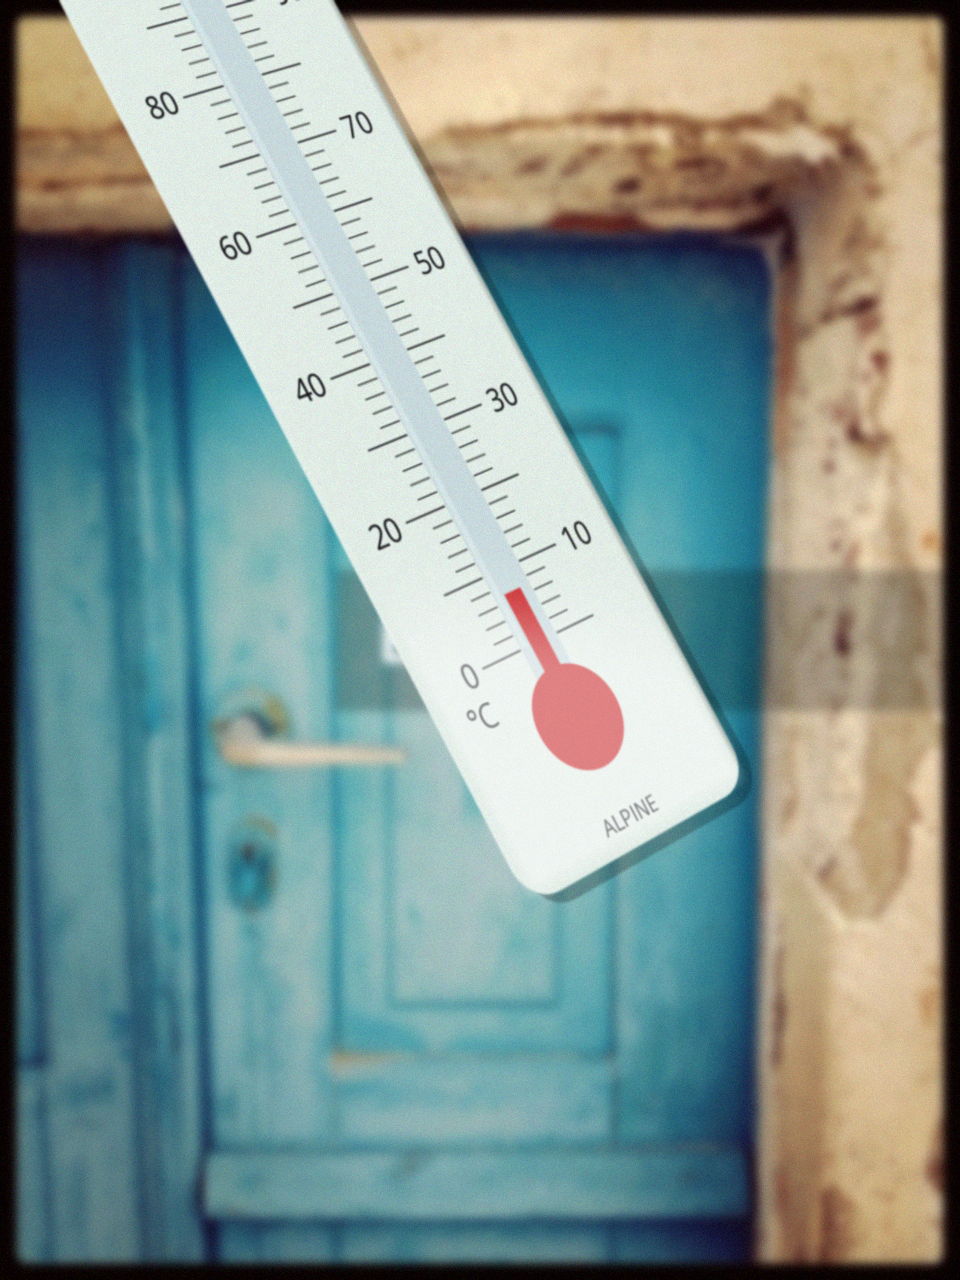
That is 7 °C
